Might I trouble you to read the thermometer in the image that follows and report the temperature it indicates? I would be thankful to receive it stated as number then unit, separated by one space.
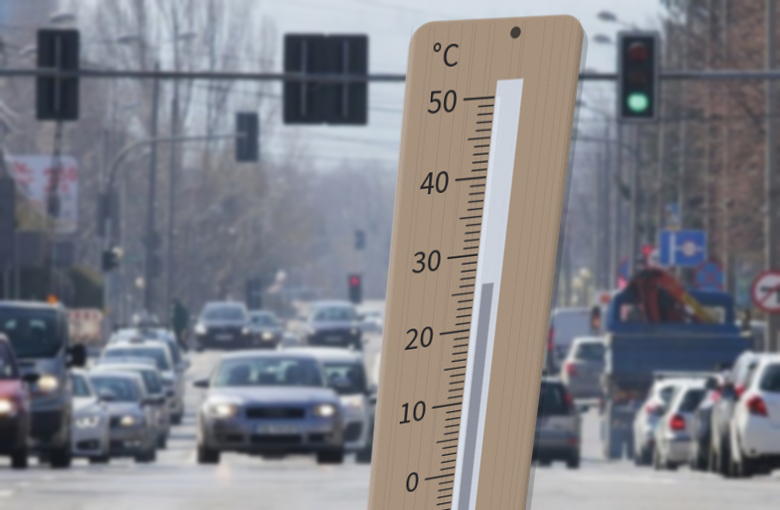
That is 26 °C
